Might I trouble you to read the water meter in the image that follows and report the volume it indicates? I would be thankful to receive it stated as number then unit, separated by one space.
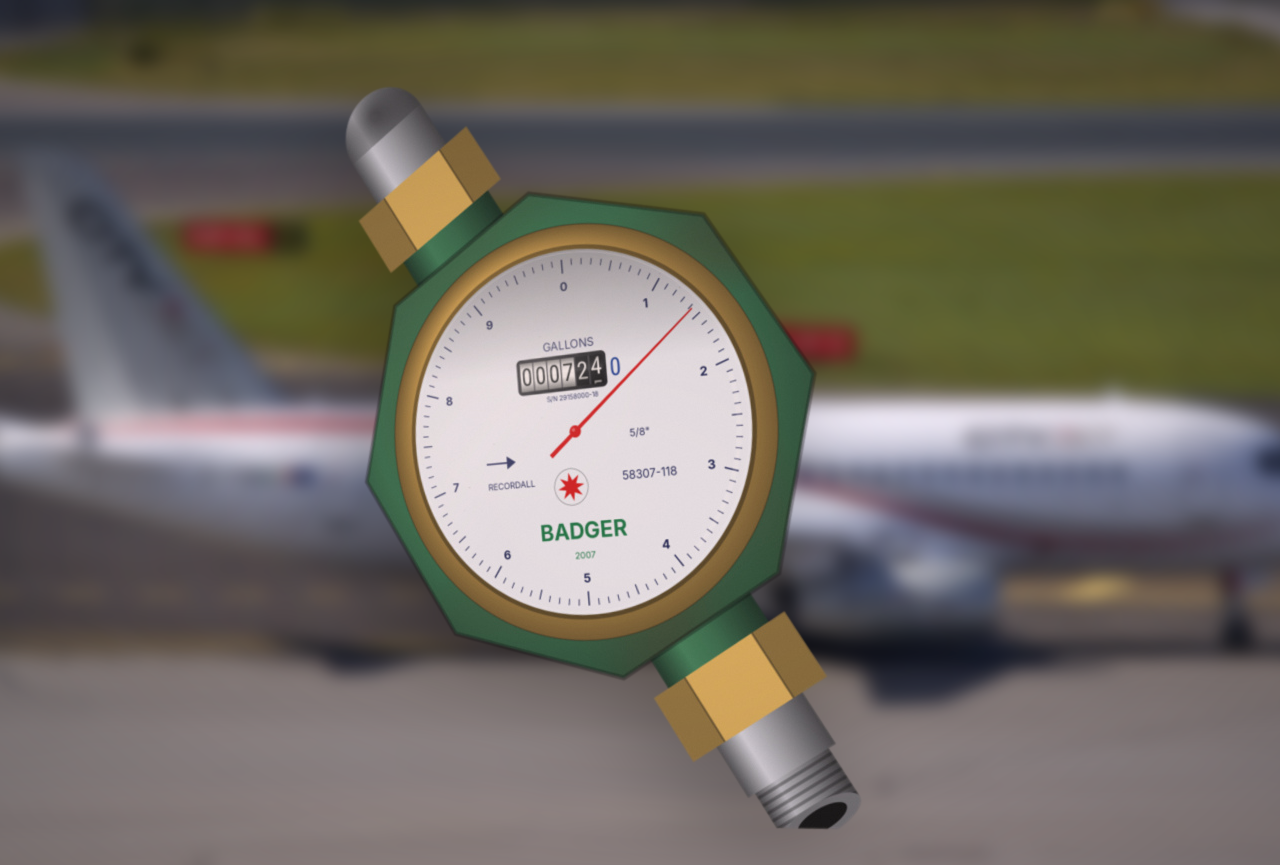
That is 7241.4 gal
